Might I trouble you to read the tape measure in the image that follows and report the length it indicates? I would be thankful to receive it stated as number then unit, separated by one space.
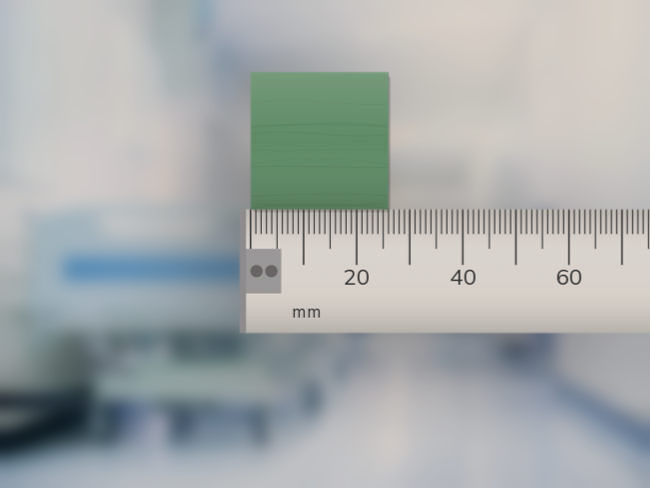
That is 26 mm
